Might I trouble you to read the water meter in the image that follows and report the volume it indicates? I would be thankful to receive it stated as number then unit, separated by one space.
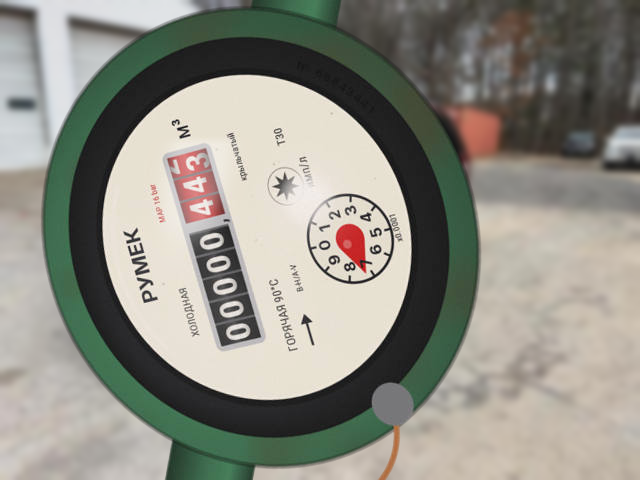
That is 0.4427 m³
